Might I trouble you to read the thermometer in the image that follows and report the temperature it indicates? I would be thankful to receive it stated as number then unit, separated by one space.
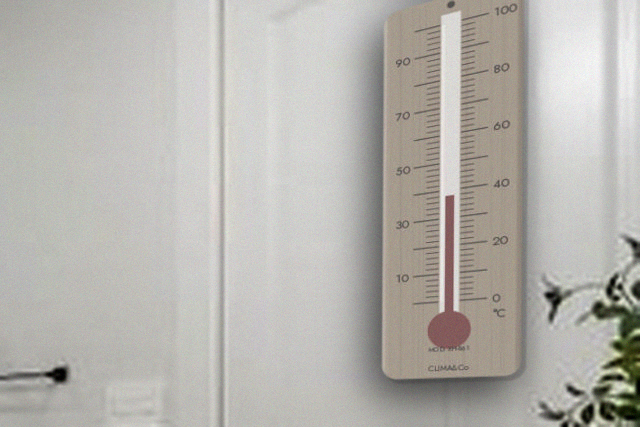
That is 38 °C
